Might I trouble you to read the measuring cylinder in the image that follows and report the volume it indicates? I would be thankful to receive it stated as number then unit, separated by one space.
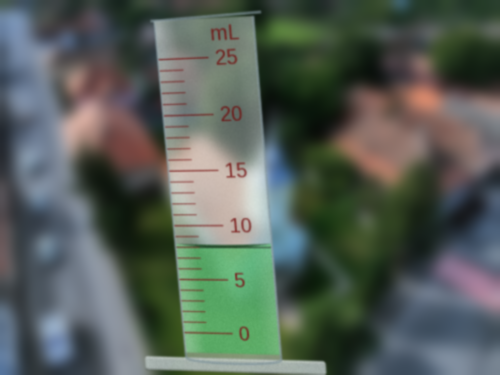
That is 8 mL
